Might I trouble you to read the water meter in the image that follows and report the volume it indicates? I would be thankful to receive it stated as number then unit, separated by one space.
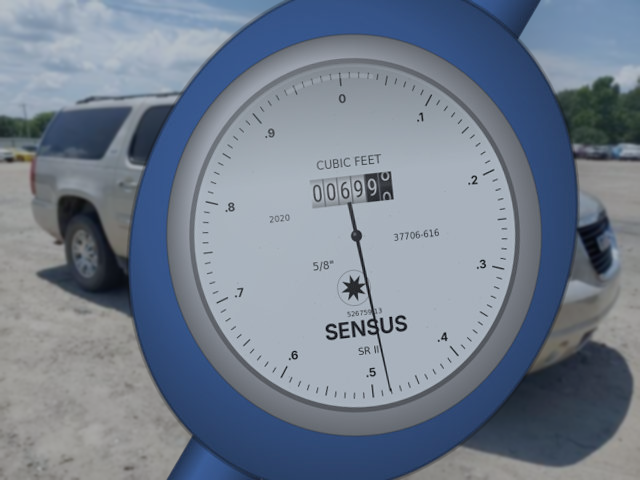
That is 6998.48 ft³
